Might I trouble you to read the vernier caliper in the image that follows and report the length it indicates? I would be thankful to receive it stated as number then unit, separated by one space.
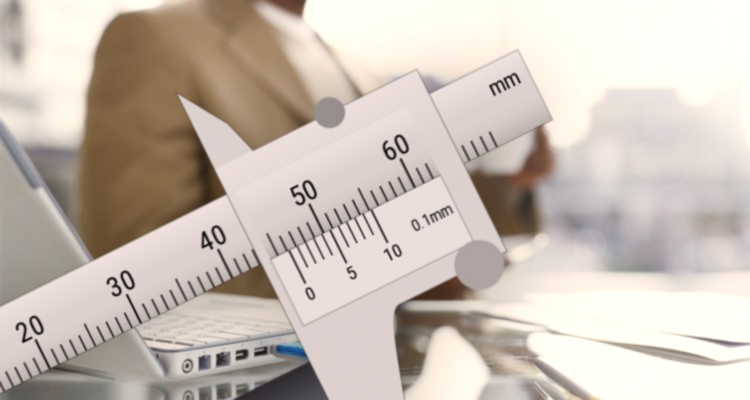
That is 46.2 mm
